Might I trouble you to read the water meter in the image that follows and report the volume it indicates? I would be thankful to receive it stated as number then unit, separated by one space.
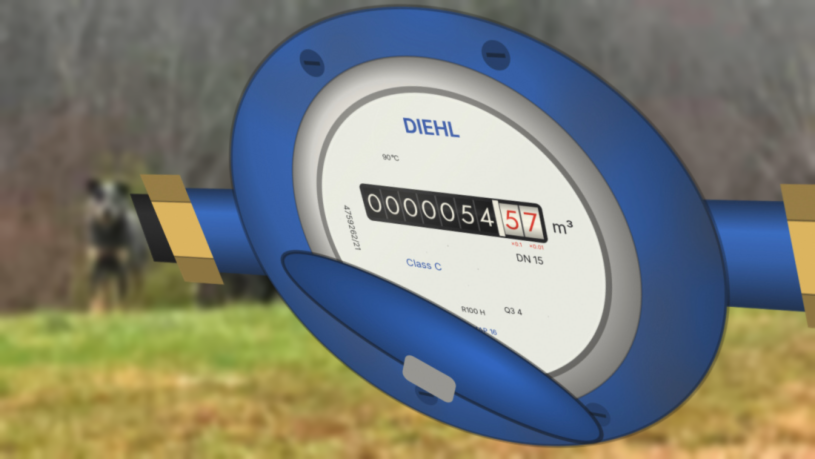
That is 54.57 m³
